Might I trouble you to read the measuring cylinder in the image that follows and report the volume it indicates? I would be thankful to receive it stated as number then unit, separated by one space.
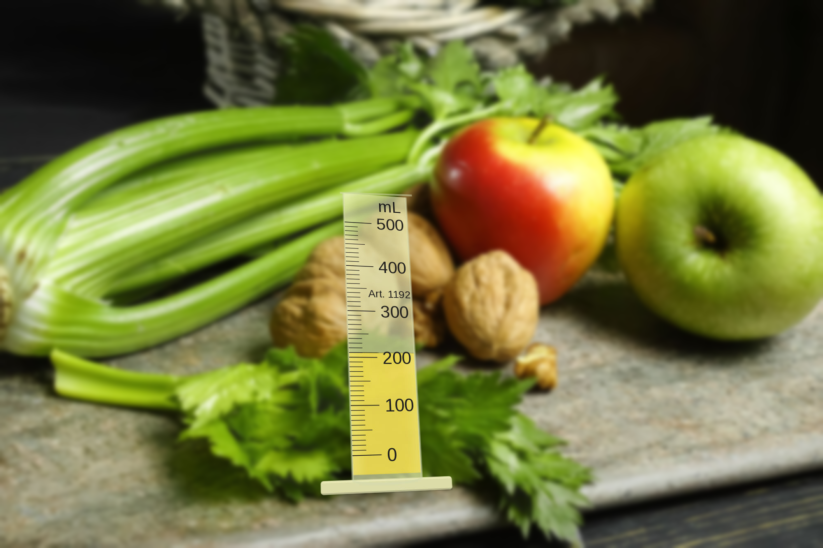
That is 210 mL
